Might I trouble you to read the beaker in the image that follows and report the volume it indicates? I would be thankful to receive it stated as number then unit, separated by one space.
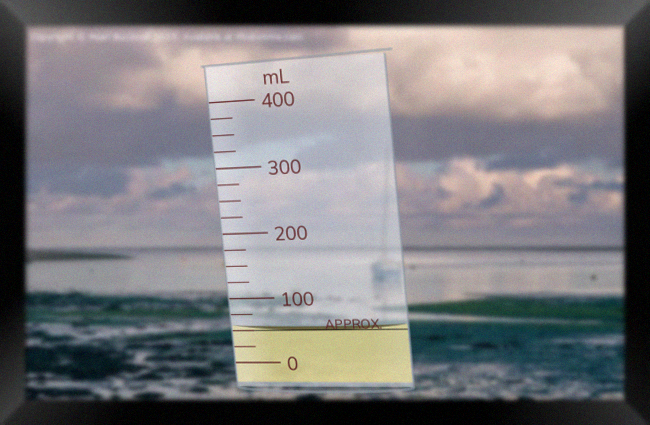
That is 50 mL
